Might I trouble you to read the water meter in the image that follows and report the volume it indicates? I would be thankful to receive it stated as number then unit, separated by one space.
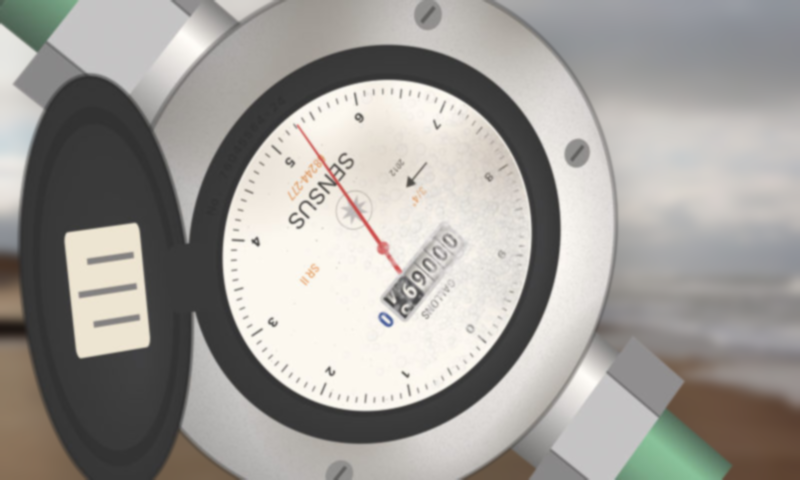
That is 6935.3 gal
